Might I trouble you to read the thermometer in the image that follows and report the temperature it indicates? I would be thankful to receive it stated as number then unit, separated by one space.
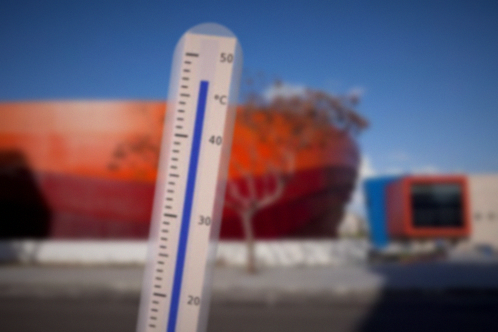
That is 47 °C
